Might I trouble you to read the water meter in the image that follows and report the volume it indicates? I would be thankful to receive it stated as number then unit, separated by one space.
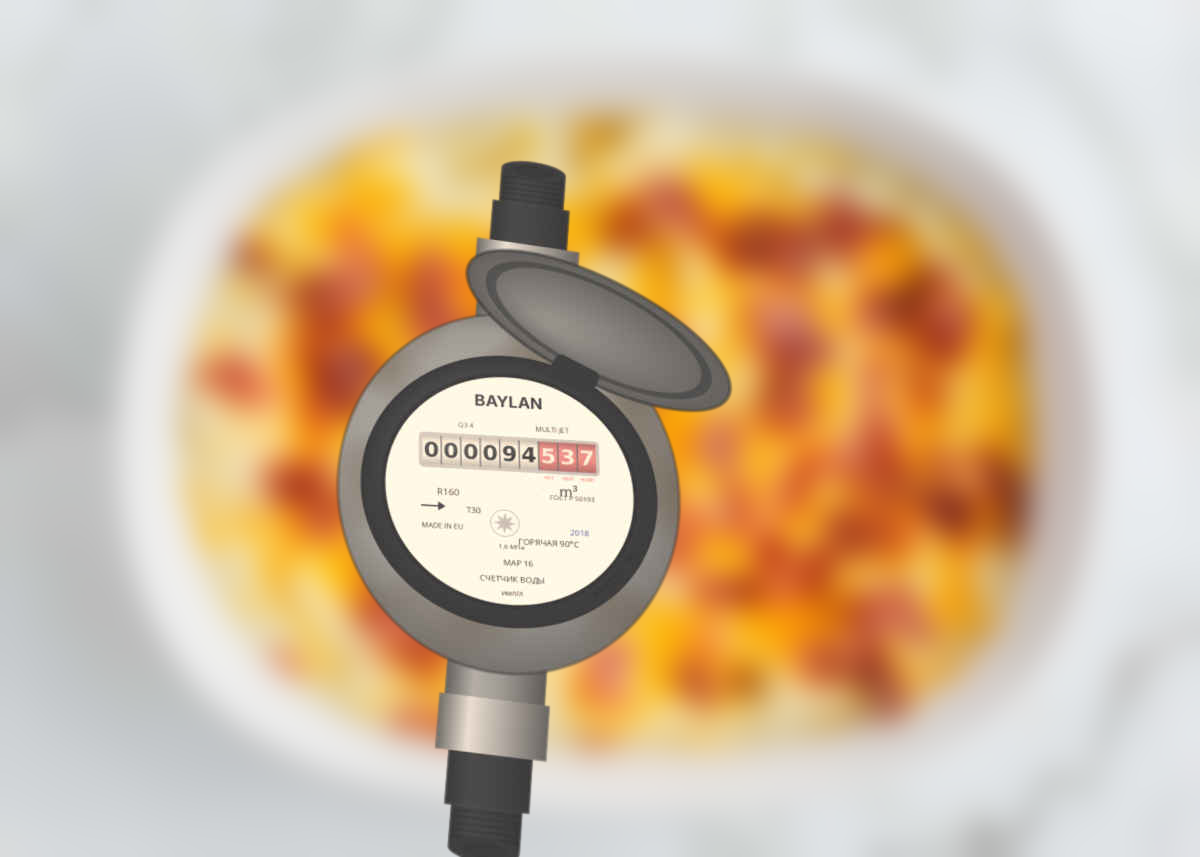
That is 94.537 m³
